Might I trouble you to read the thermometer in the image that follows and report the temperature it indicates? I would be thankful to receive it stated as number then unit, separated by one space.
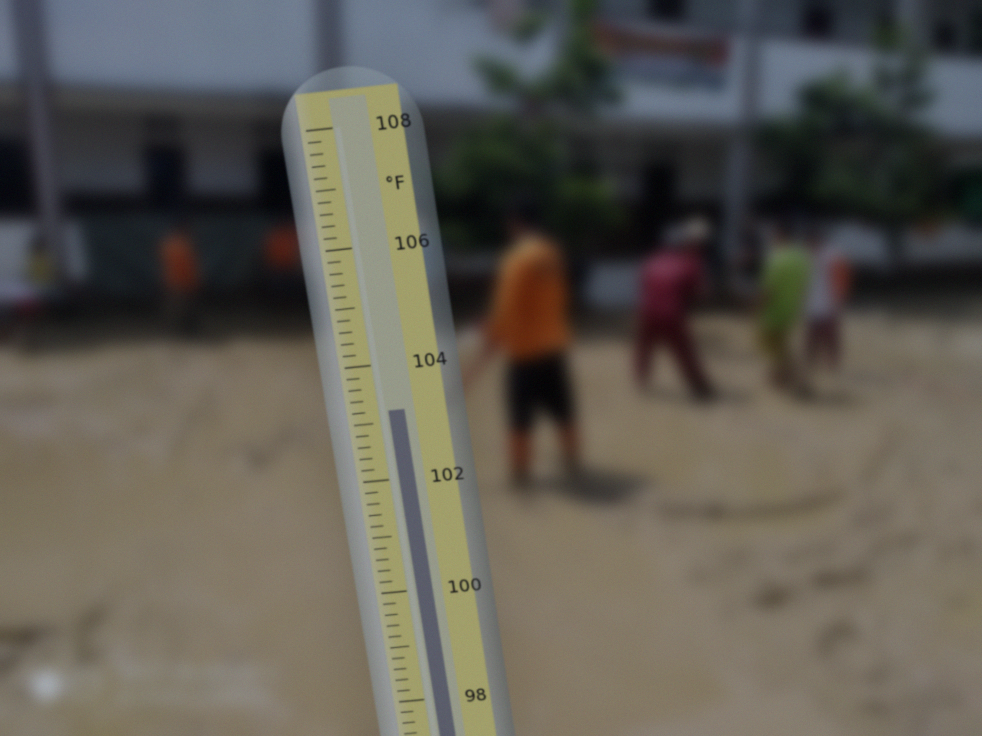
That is 103.2 °F
